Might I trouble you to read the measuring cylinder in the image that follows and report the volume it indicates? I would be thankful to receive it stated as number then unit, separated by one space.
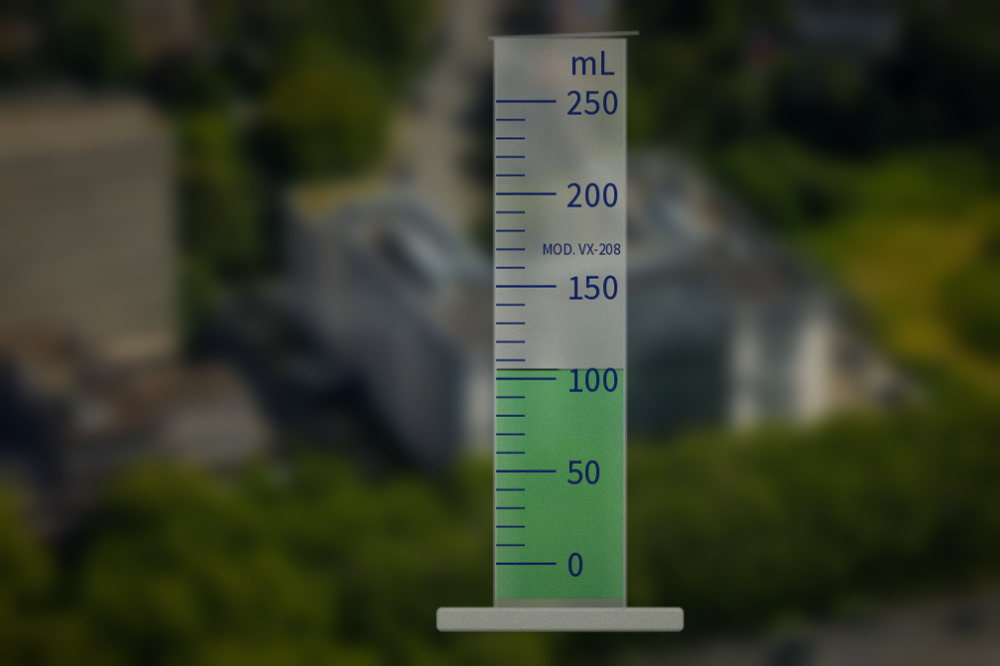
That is 105 mL
